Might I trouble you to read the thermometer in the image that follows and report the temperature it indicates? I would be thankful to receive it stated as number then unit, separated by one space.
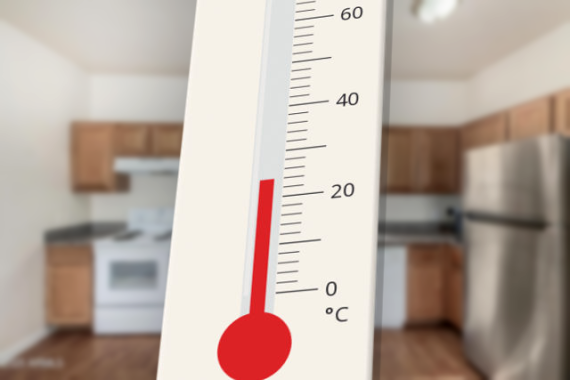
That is 24 °C
